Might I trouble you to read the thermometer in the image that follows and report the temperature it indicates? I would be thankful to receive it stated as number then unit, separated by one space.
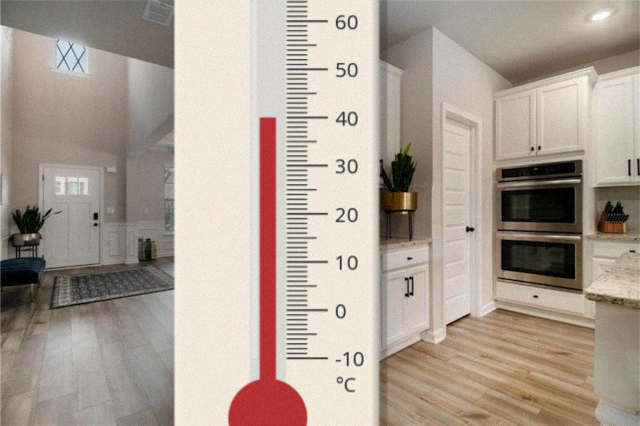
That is 40 °C
